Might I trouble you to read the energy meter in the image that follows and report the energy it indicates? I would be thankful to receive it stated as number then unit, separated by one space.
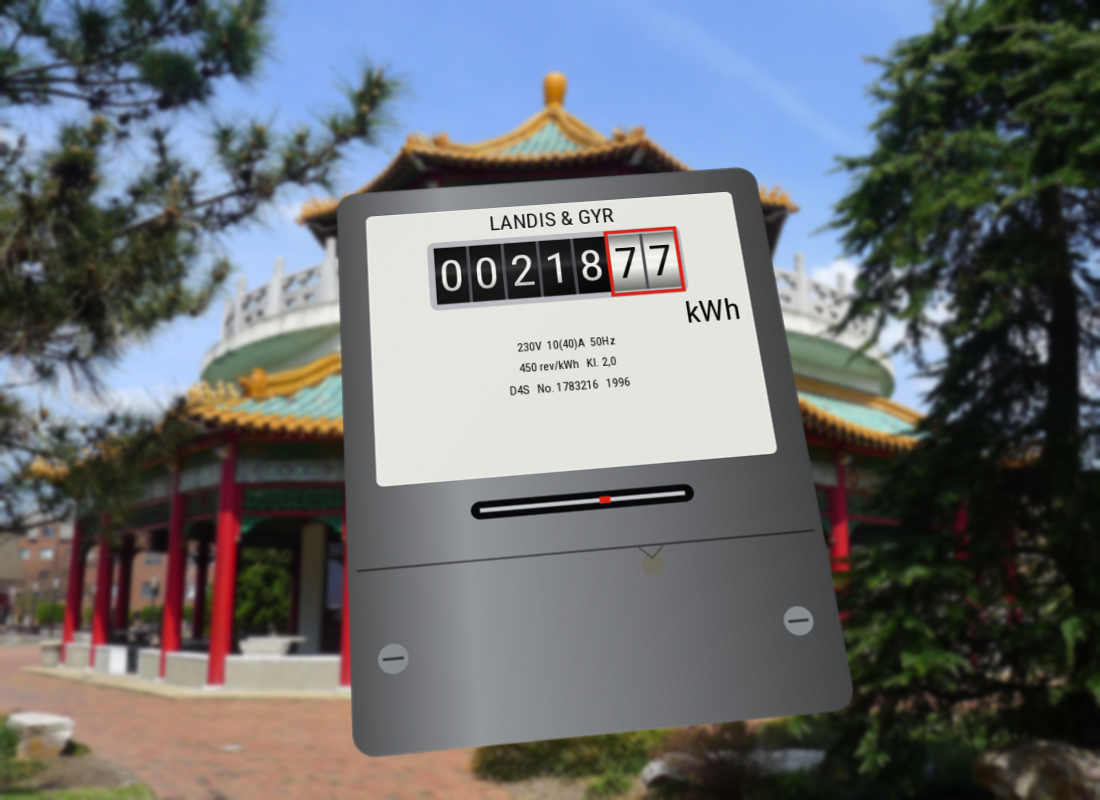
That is 218.77 kWh
